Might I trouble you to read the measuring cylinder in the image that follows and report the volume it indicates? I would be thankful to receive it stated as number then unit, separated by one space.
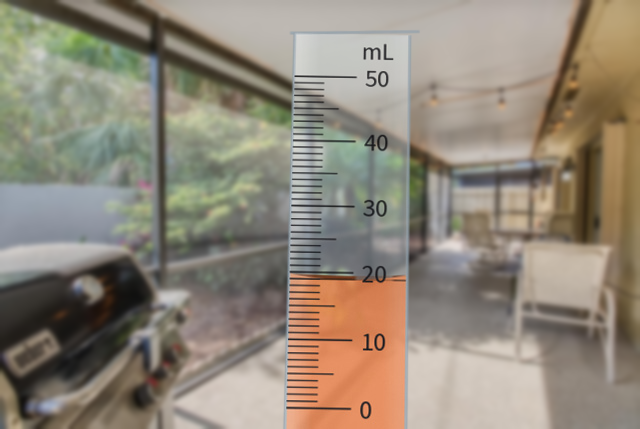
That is 19 mL
